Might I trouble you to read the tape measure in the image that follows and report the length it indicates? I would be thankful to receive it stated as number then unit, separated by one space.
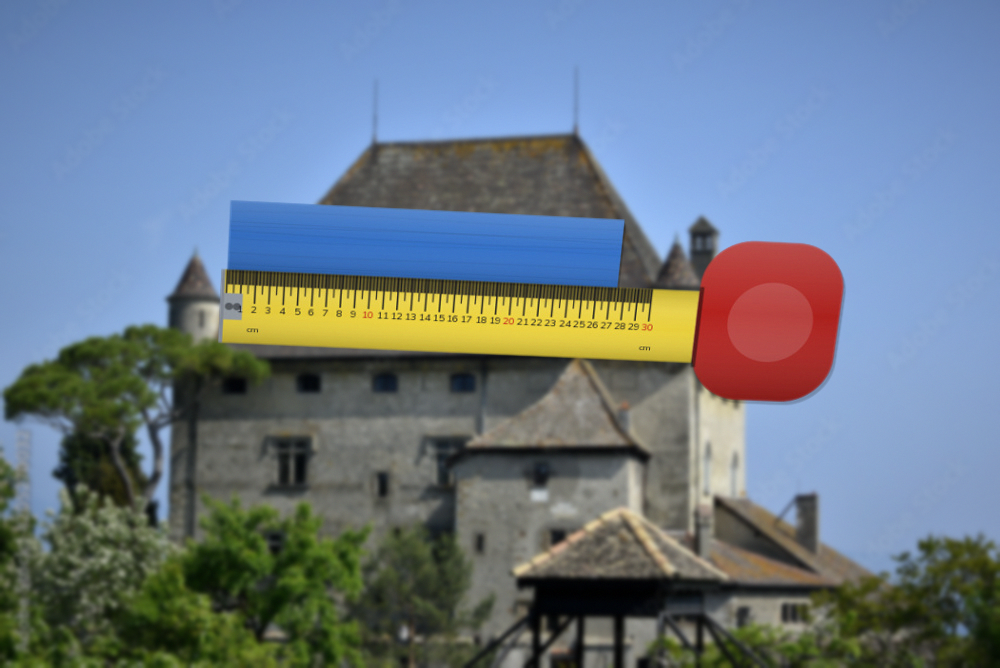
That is 27.5 cm
